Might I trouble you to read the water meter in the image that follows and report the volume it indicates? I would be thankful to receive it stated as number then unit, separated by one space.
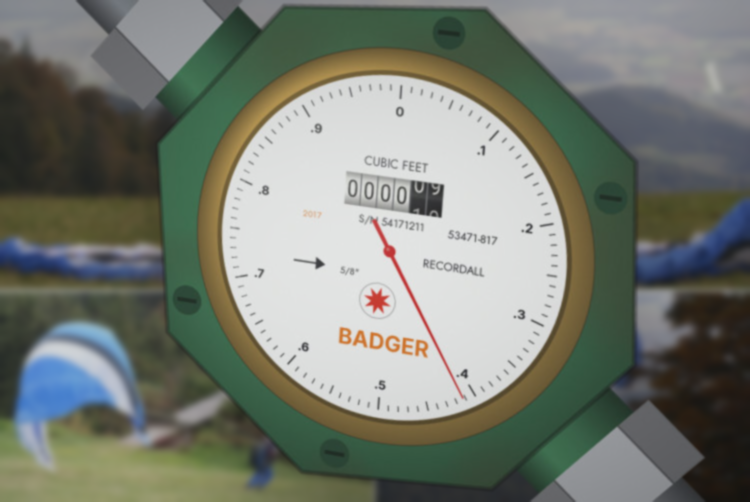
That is 9.41 ft³
